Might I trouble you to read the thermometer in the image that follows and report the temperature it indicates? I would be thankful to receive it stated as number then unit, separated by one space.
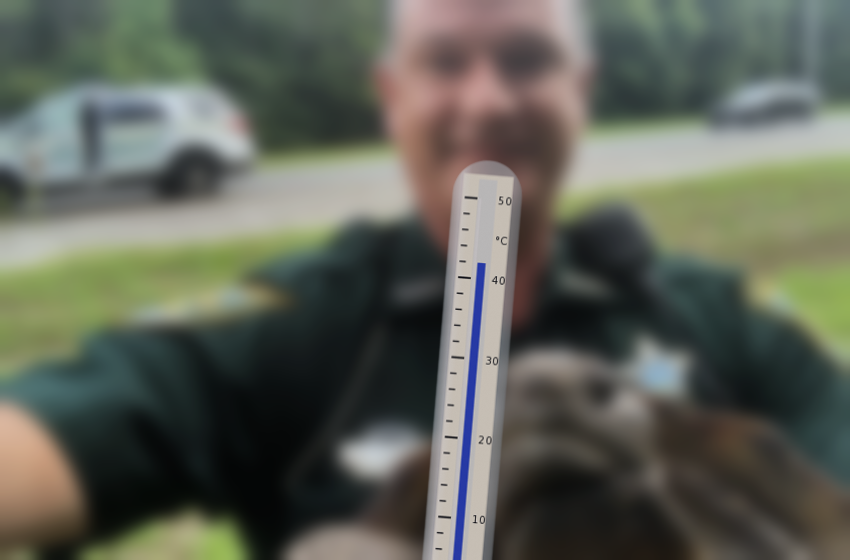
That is 42 °C
